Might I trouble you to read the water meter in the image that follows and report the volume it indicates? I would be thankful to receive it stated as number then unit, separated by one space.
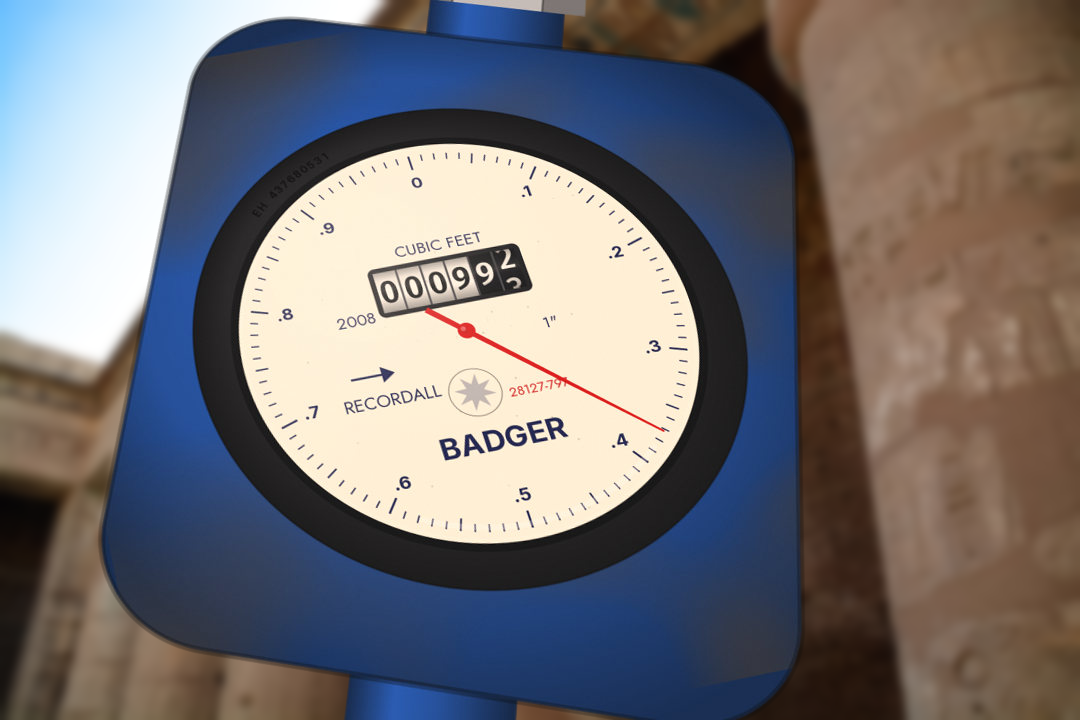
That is 992.37 ft³
